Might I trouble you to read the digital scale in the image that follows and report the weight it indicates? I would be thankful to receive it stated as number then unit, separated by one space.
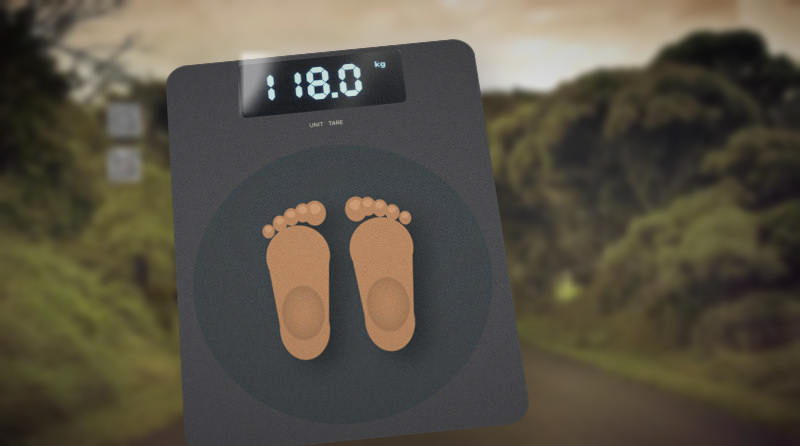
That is 118.0 kg
